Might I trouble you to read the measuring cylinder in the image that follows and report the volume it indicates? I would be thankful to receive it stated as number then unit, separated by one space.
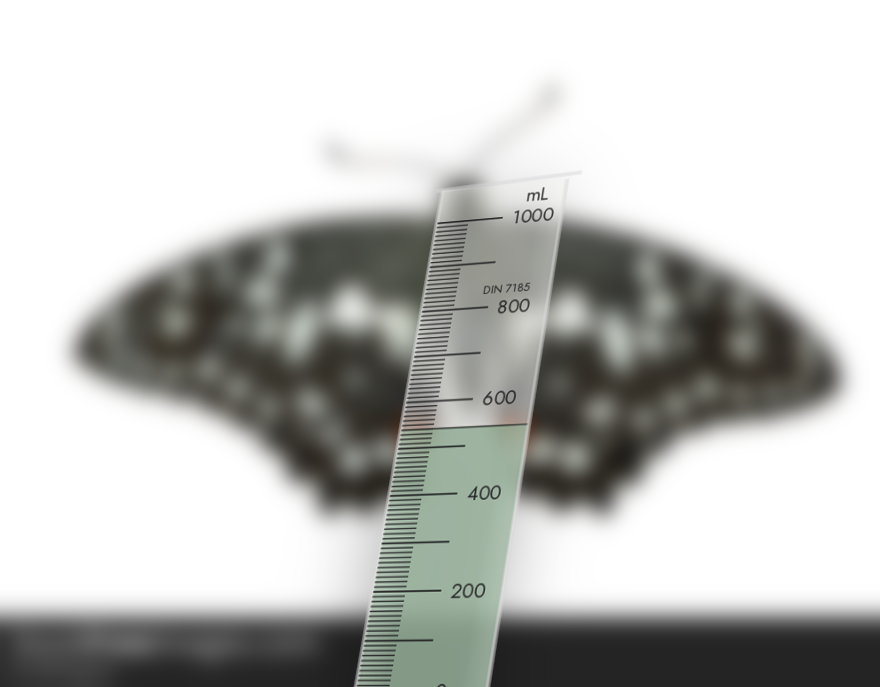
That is 540 mL
